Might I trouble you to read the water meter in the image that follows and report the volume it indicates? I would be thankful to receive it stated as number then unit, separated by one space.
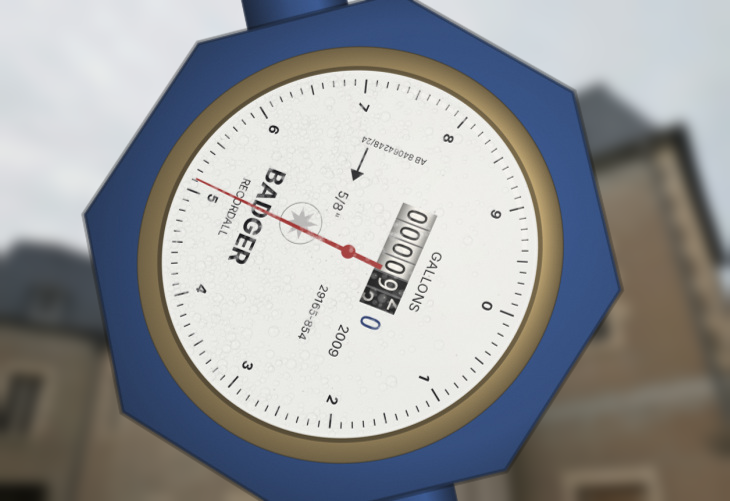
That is 925.1 gal
